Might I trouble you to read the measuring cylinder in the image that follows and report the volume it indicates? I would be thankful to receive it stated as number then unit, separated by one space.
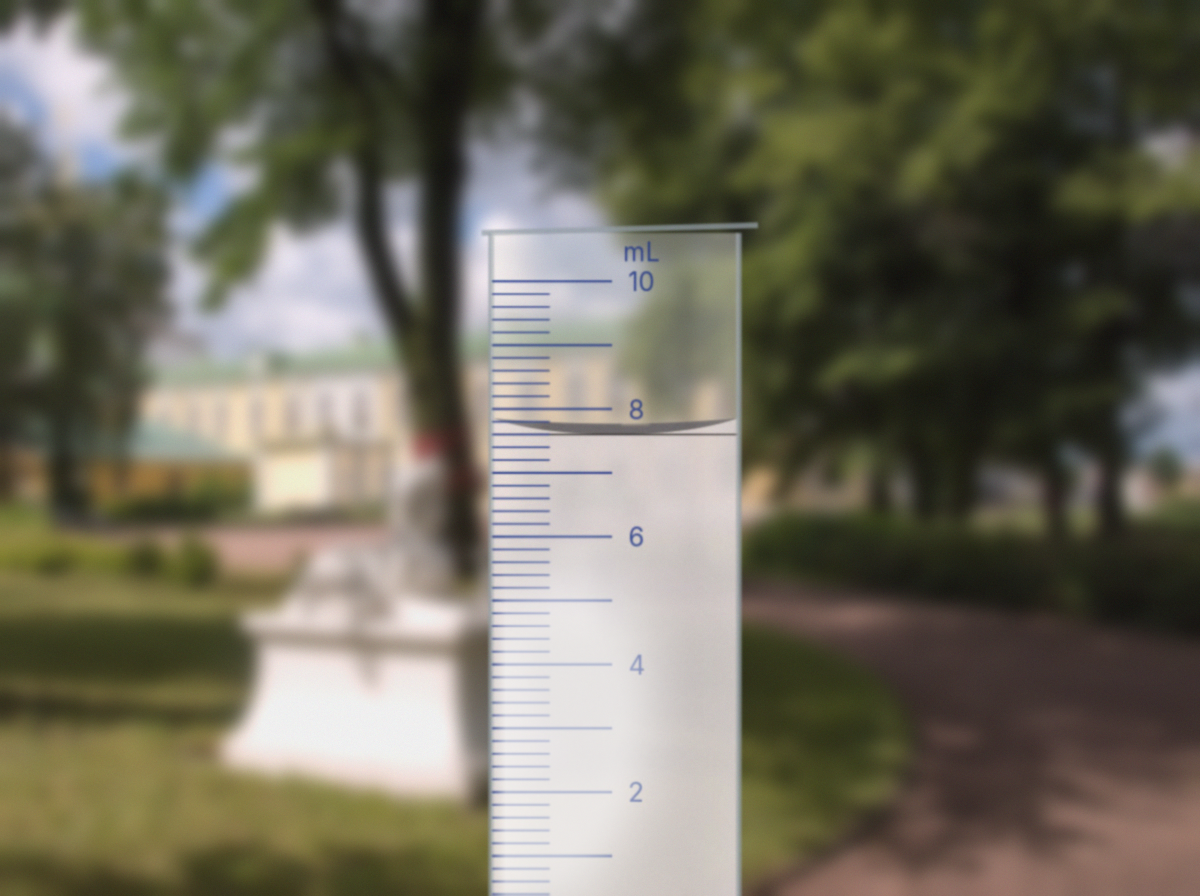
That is 7.6 mL
